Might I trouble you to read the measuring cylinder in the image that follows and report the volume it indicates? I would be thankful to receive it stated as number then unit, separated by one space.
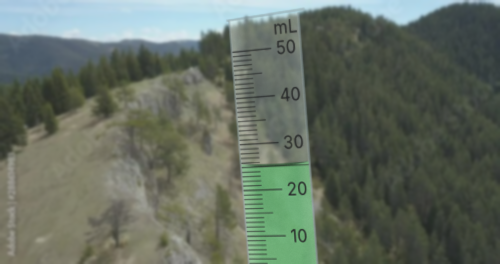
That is 25 mL
